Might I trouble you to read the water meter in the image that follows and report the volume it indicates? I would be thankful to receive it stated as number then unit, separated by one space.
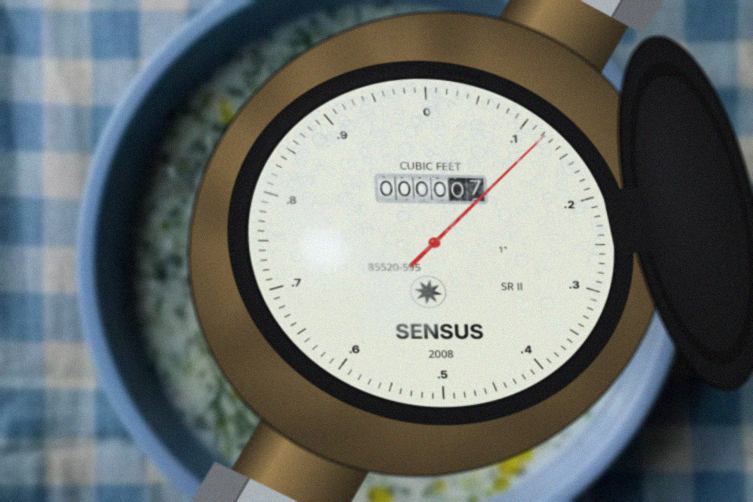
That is 7.12 ft³
